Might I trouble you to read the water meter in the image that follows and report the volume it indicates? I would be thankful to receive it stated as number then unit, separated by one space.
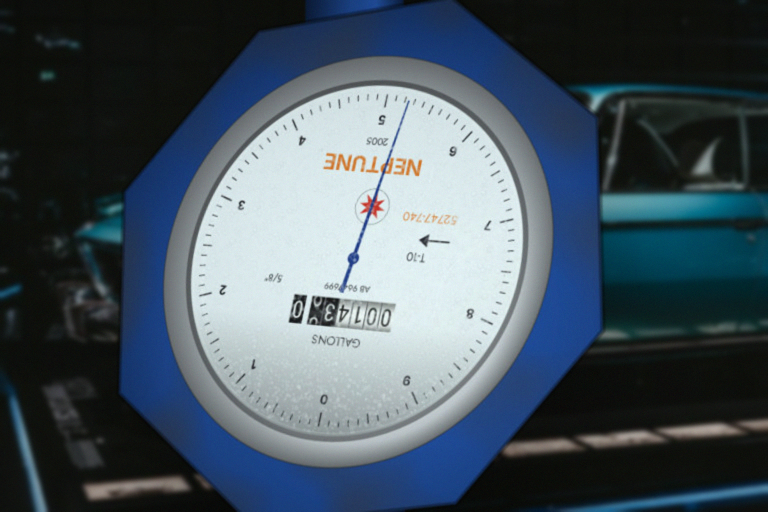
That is 14385.2 gal
